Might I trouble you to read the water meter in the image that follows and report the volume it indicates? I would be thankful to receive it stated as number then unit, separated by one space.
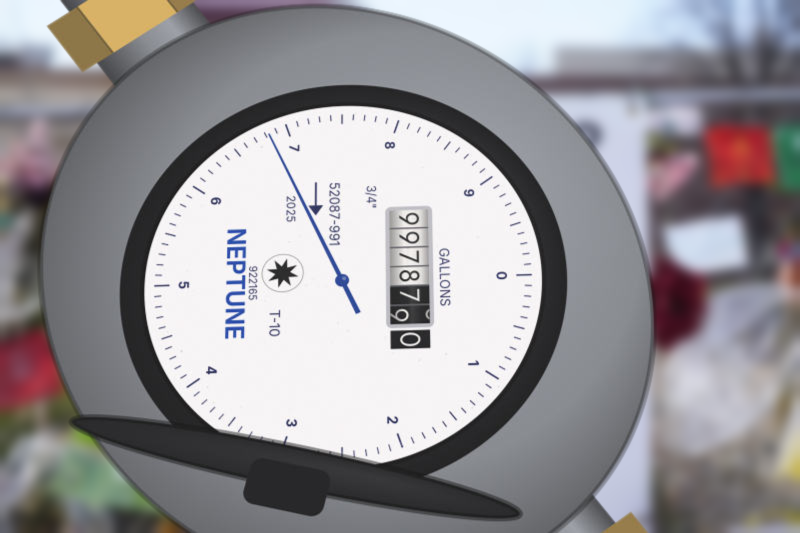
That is 9978786.8 gal
